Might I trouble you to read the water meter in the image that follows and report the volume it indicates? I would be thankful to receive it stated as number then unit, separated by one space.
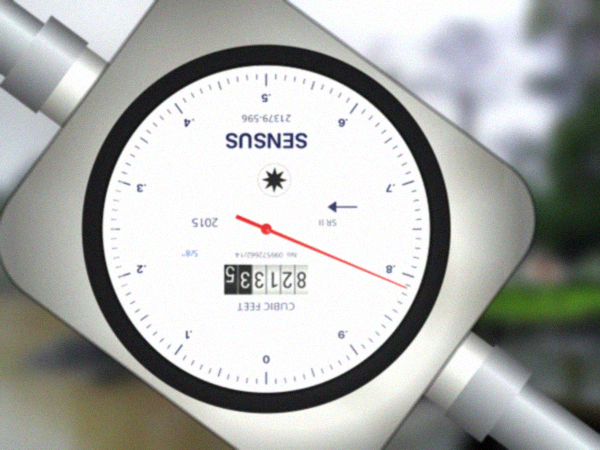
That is 821334.81 ft³
